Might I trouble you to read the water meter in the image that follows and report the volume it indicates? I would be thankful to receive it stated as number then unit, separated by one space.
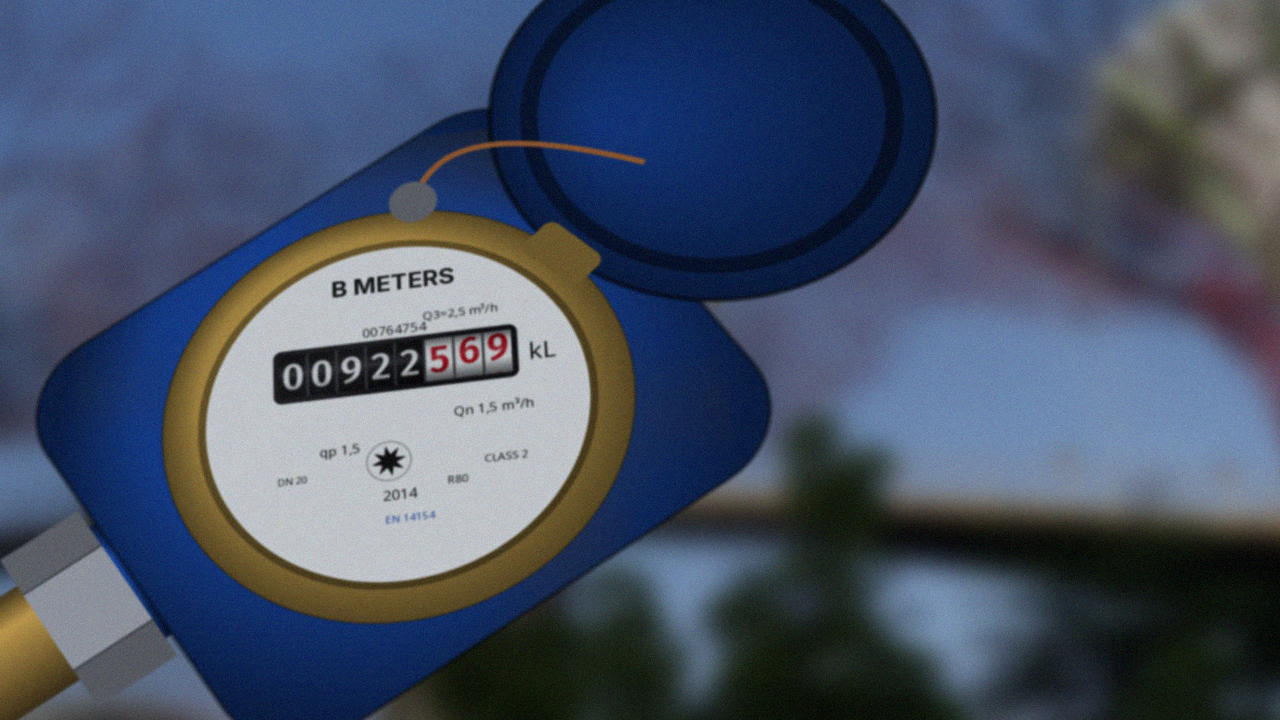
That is 922.569 kL
